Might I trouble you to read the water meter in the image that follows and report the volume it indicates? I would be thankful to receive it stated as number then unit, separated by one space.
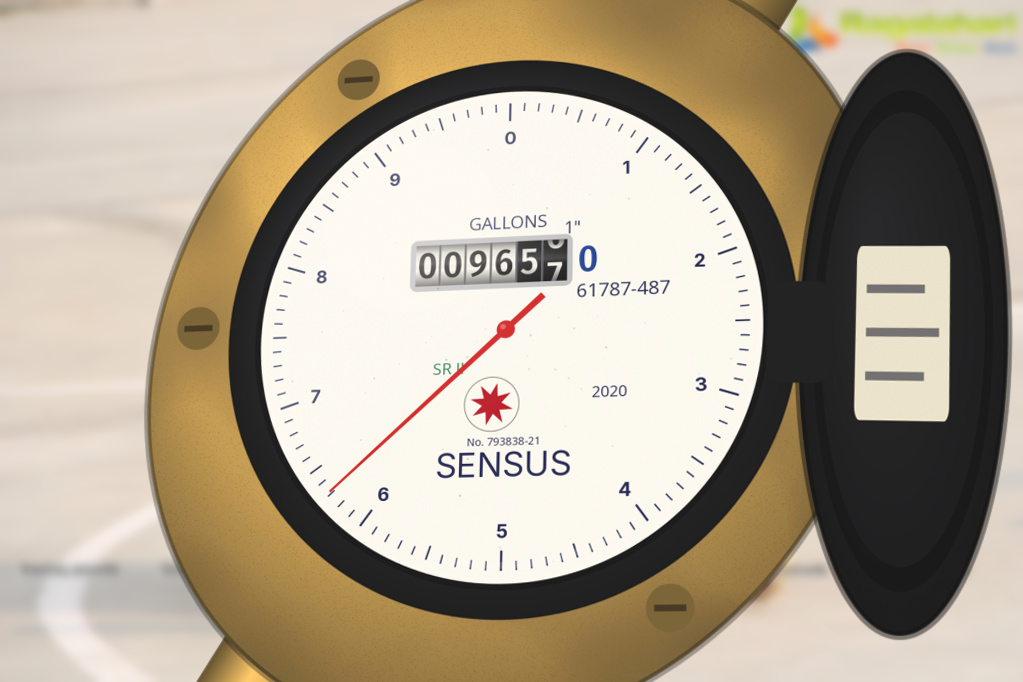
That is 96566.3 gal
